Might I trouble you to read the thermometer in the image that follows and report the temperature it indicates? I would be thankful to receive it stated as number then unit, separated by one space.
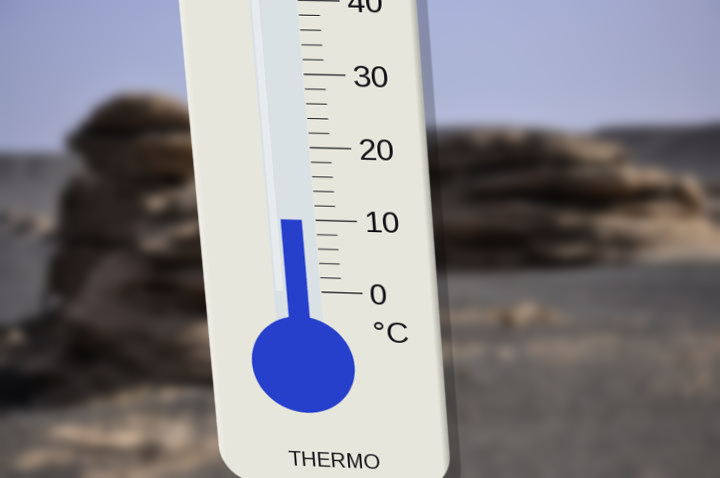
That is 10 °C
